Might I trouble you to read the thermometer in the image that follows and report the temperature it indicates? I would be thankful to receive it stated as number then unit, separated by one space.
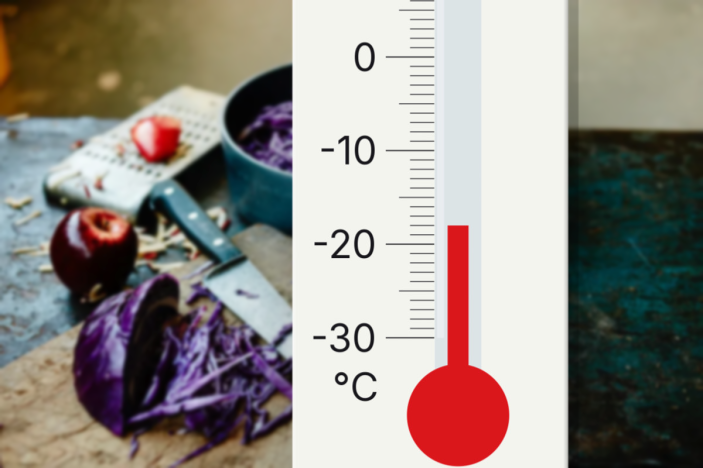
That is -18 °C
